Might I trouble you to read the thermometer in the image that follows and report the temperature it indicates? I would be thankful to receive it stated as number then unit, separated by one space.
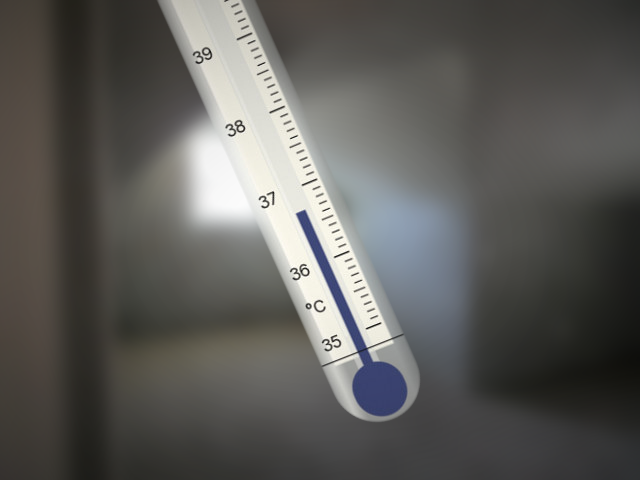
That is 36.7 °C
